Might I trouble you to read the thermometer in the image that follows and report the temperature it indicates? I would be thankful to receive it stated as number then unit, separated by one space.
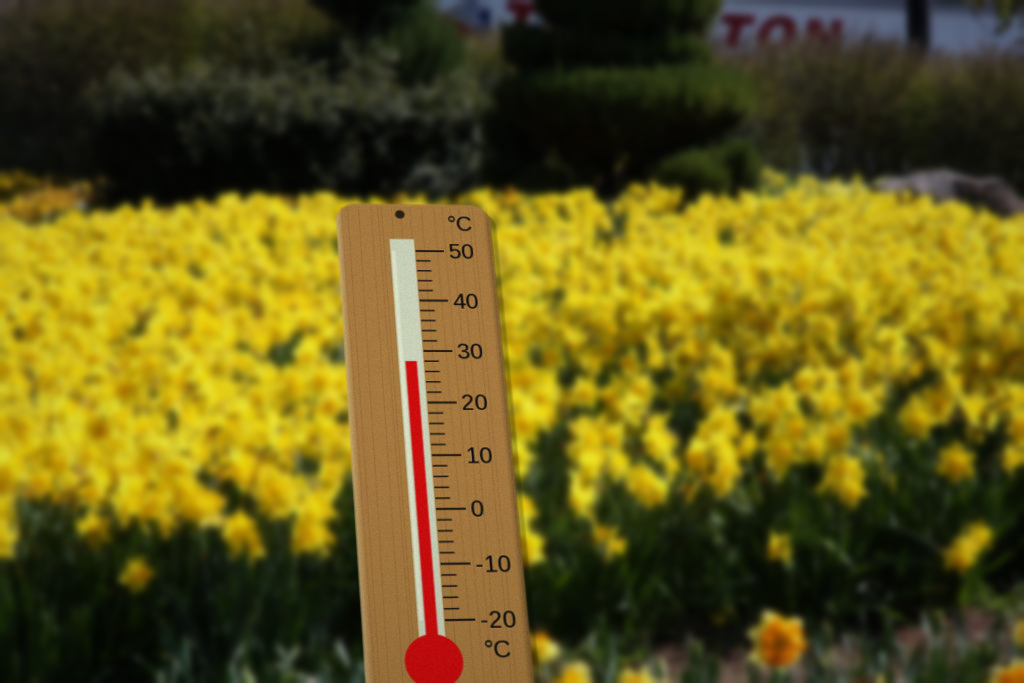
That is 28 °C
